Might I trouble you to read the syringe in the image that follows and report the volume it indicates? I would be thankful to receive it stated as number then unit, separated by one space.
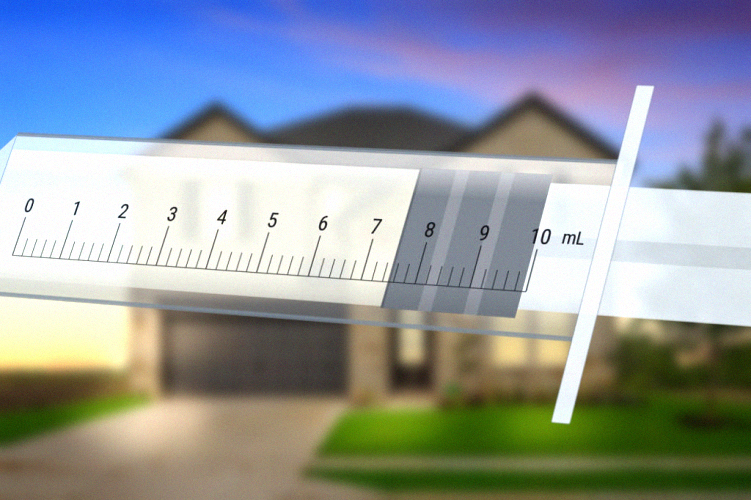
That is 7.5 mL
